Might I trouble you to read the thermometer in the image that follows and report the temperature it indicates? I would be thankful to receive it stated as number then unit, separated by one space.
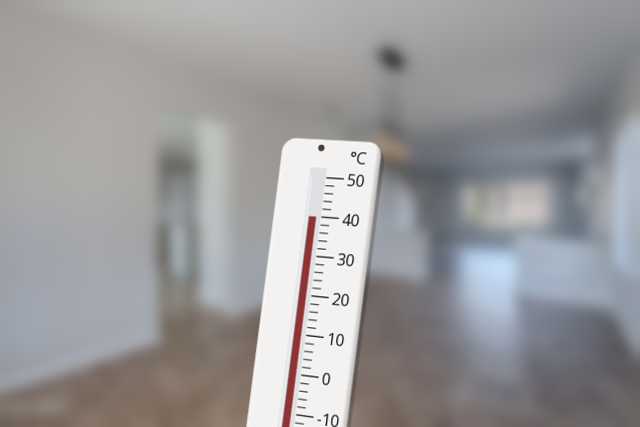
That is 40 °C
